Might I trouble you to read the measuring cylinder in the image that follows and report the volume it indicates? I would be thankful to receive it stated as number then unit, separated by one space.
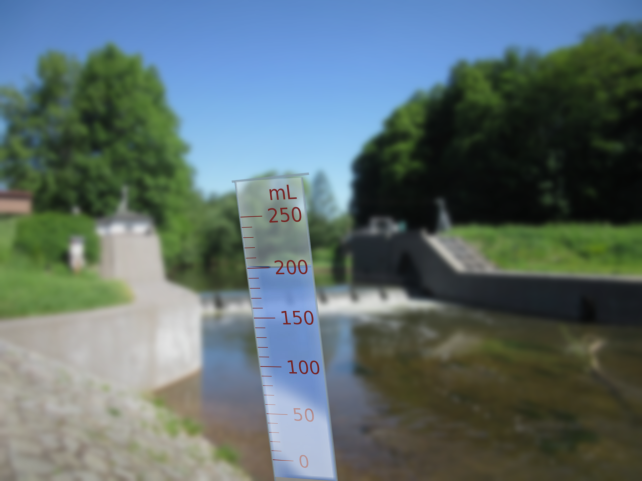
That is 200 mL
